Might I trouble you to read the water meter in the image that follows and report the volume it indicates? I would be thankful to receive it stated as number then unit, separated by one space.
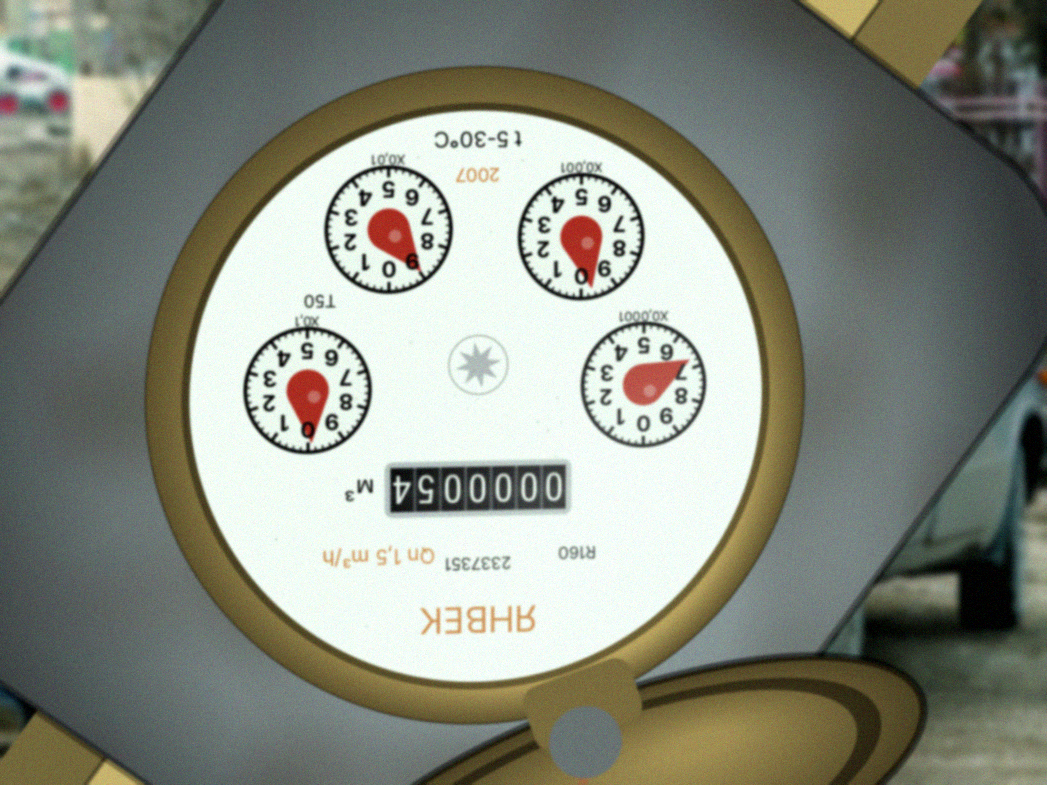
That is 53.9896 m³
